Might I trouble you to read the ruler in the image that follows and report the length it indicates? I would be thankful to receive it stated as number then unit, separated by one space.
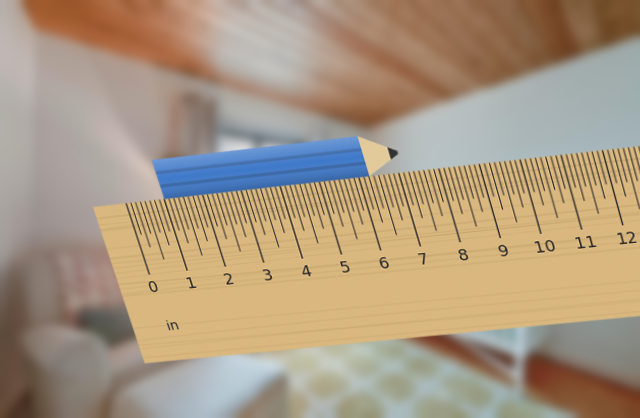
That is 6.125 in
